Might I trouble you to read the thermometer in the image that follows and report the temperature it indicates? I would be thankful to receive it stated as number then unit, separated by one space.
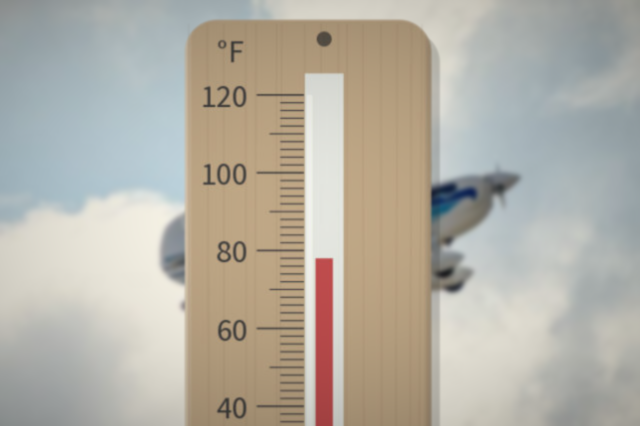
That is 78 °F
